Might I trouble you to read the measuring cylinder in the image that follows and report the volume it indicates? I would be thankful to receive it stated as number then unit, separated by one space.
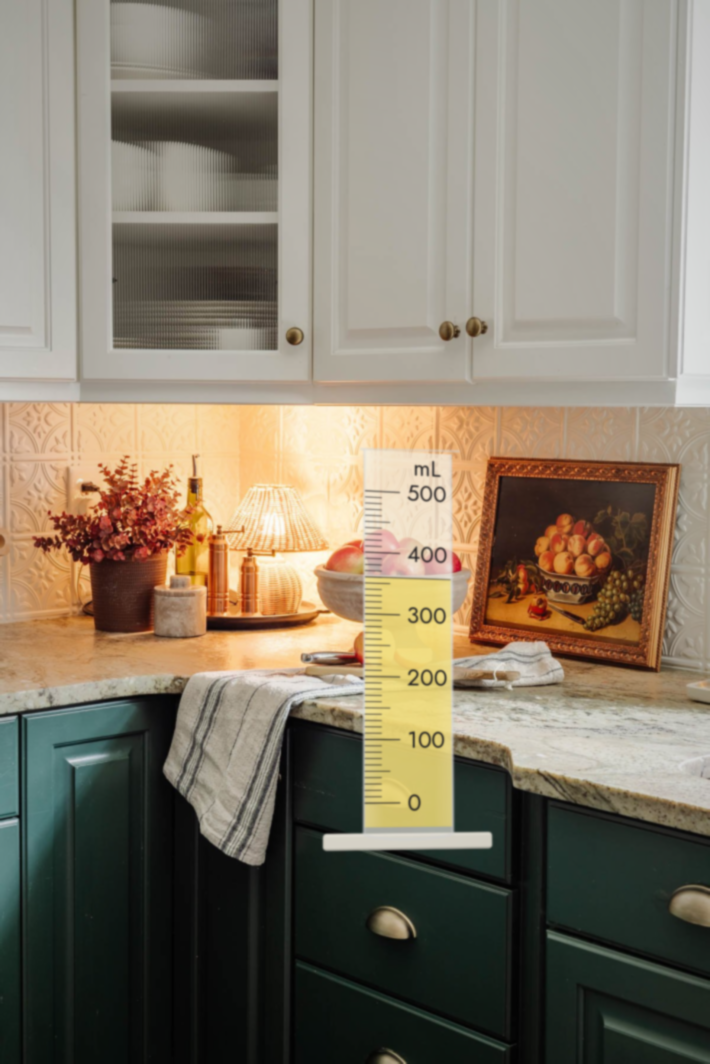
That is 360 mL
